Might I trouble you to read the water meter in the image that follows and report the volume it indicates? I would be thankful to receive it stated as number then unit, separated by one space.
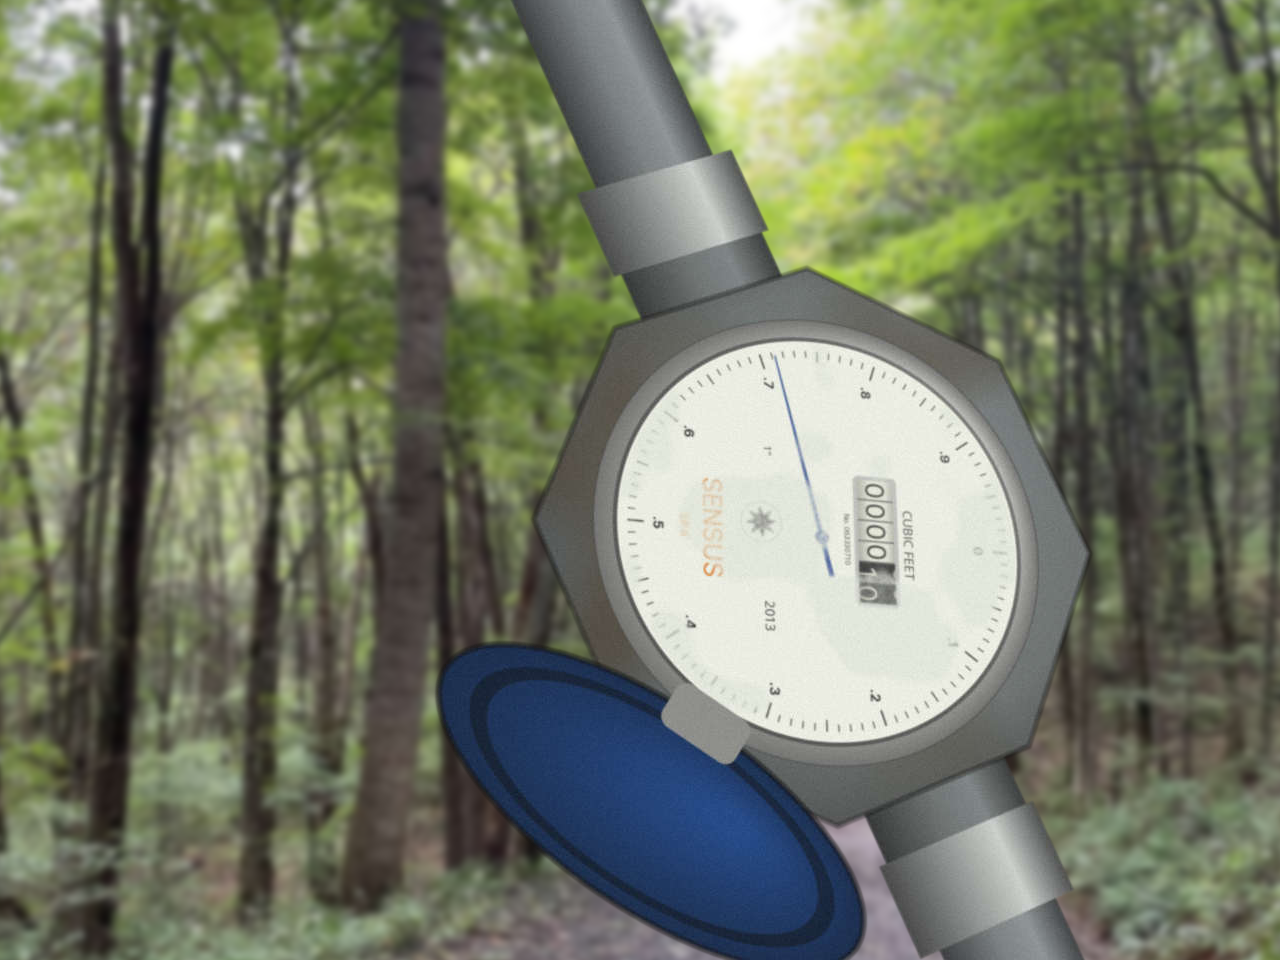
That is 9.71 ft³
